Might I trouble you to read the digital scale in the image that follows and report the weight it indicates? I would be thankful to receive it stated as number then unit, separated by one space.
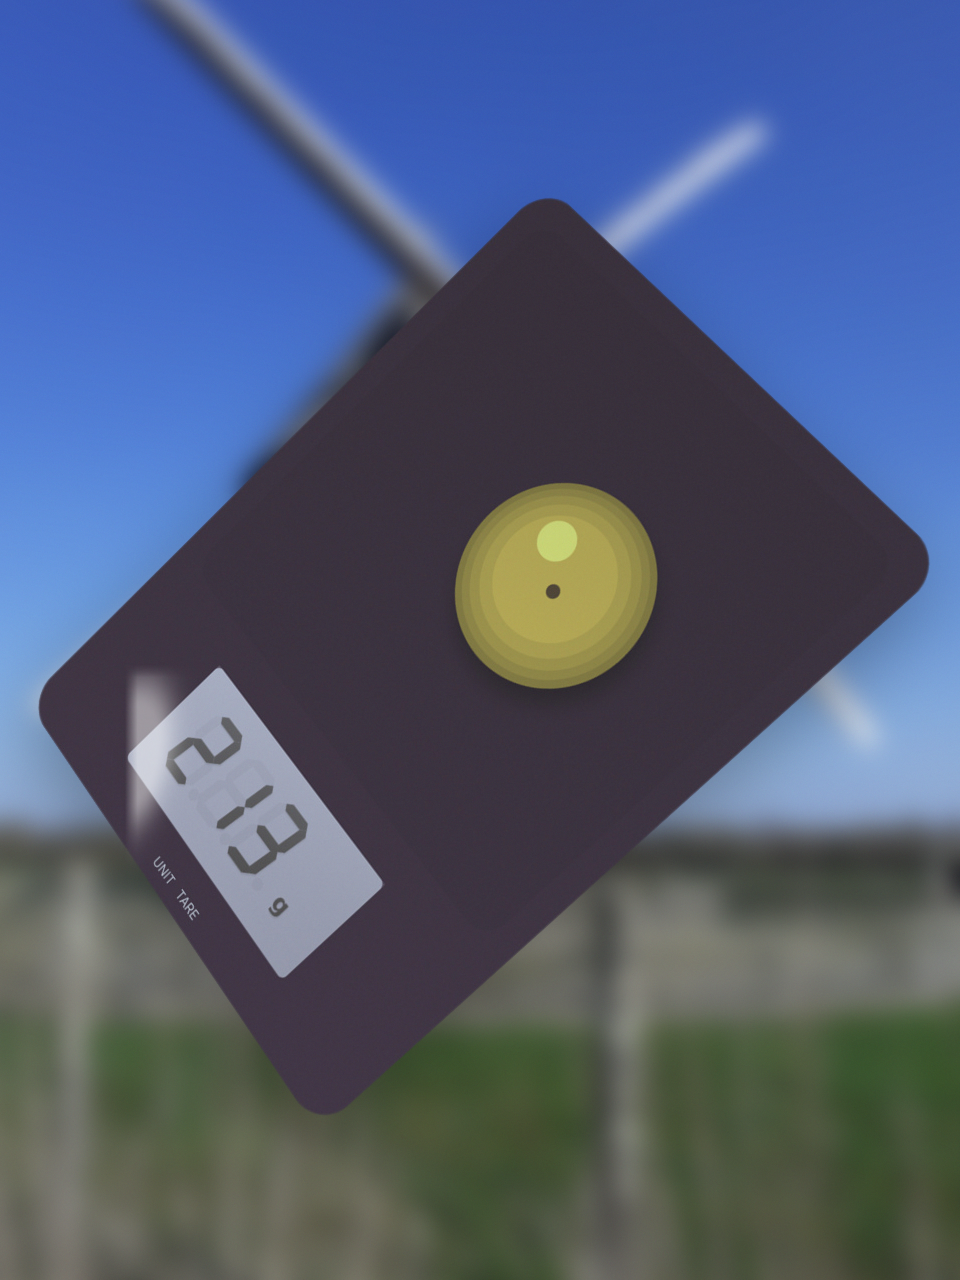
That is 213 g
